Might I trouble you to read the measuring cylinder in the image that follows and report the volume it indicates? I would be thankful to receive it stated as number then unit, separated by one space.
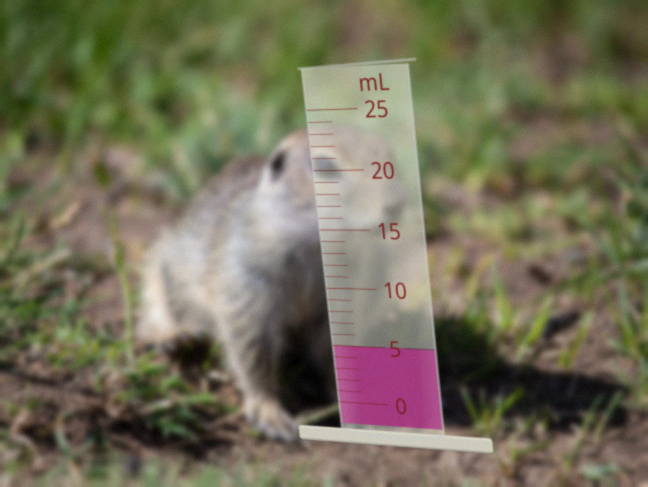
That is 5 mL
